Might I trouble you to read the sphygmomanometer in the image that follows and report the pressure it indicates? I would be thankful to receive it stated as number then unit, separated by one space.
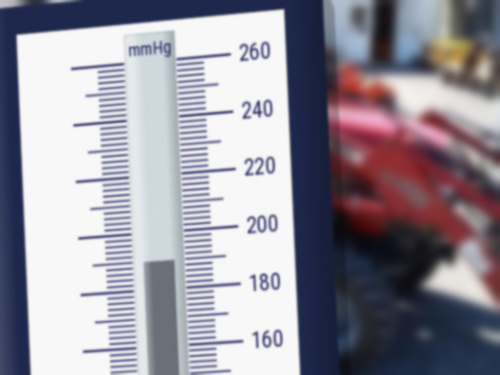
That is 190 mmHg
